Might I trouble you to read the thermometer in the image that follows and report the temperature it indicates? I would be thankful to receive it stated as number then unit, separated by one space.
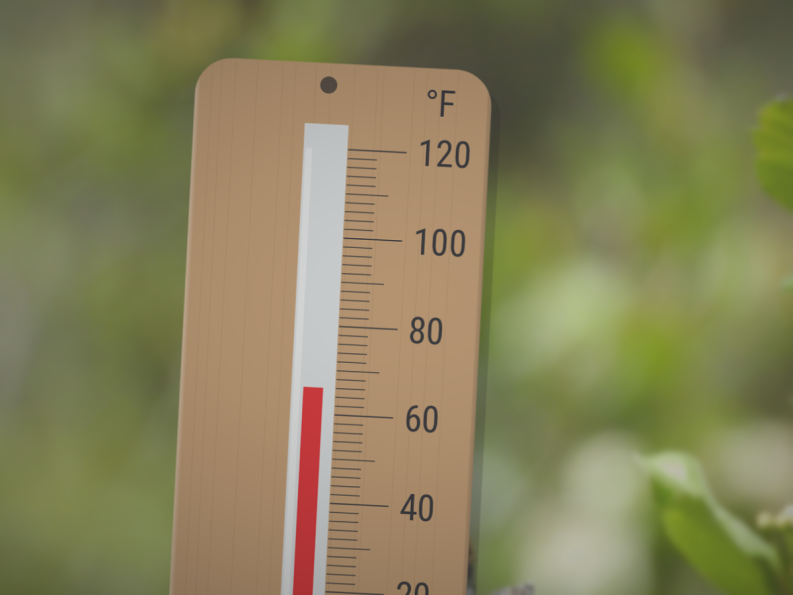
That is 66 °F
